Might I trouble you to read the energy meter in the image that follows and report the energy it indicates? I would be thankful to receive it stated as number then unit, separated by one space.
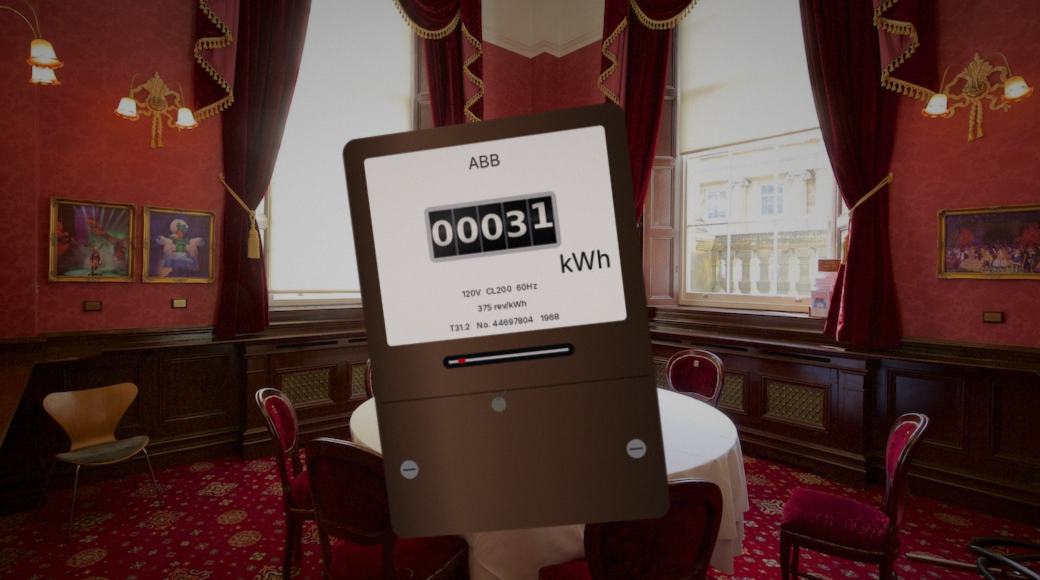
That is 31 kWh
